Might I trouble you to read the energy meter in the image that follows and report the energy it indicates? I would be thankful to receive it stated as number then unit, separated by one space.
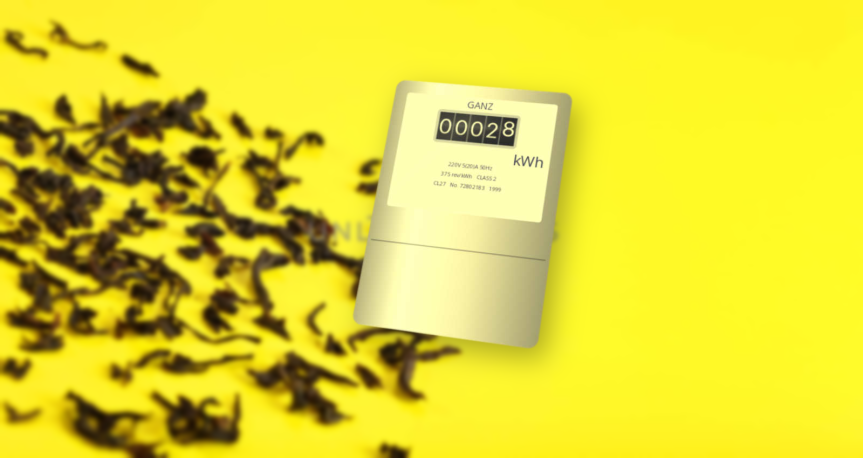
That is 28 kWh
